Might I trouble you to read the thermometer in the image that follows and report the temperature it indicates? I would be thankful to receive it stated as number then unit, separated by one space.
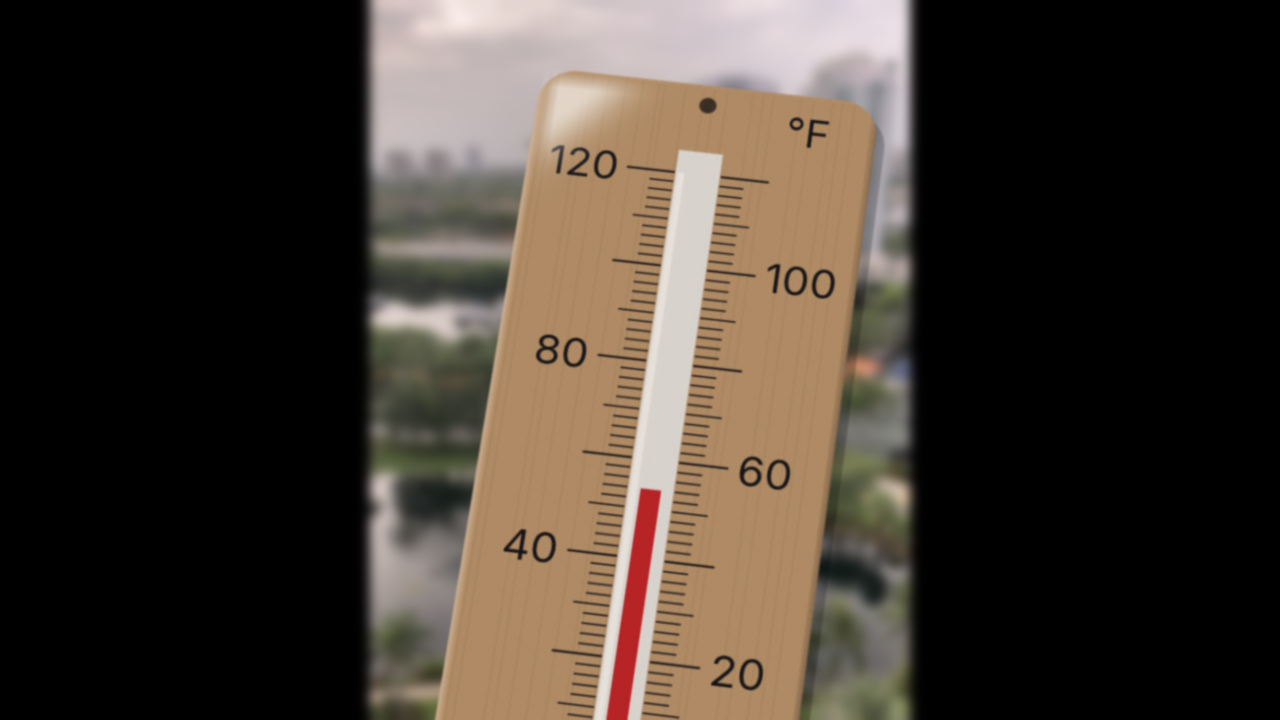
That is 54 °F
